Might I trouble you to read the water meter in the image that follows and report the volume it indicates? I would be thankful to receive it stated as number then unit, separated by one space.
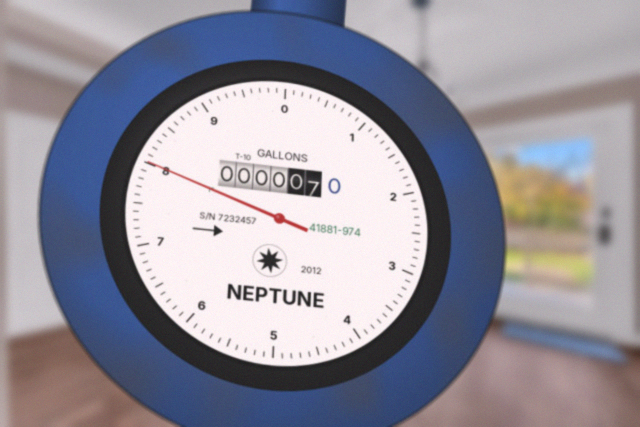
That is 68.0 gal
